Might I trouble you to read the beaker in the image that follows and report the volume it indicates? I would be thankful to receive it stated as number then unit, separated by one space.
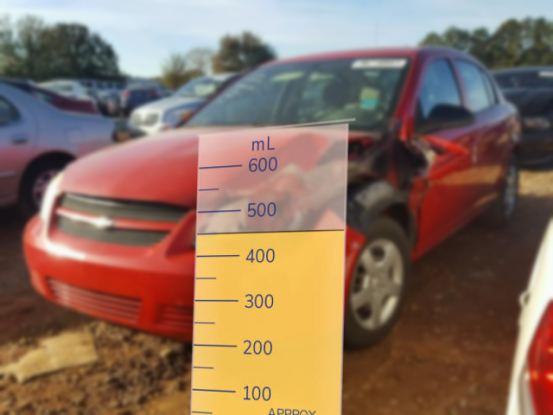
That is 450 mL
